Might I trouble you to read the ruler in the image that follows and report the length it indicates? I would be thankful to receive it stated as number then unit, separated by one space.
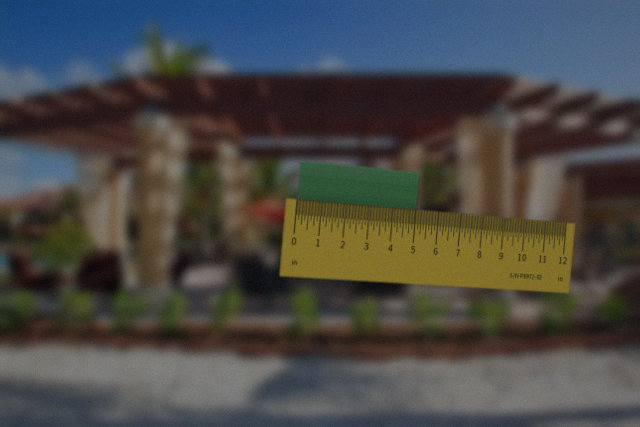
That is 5 in
